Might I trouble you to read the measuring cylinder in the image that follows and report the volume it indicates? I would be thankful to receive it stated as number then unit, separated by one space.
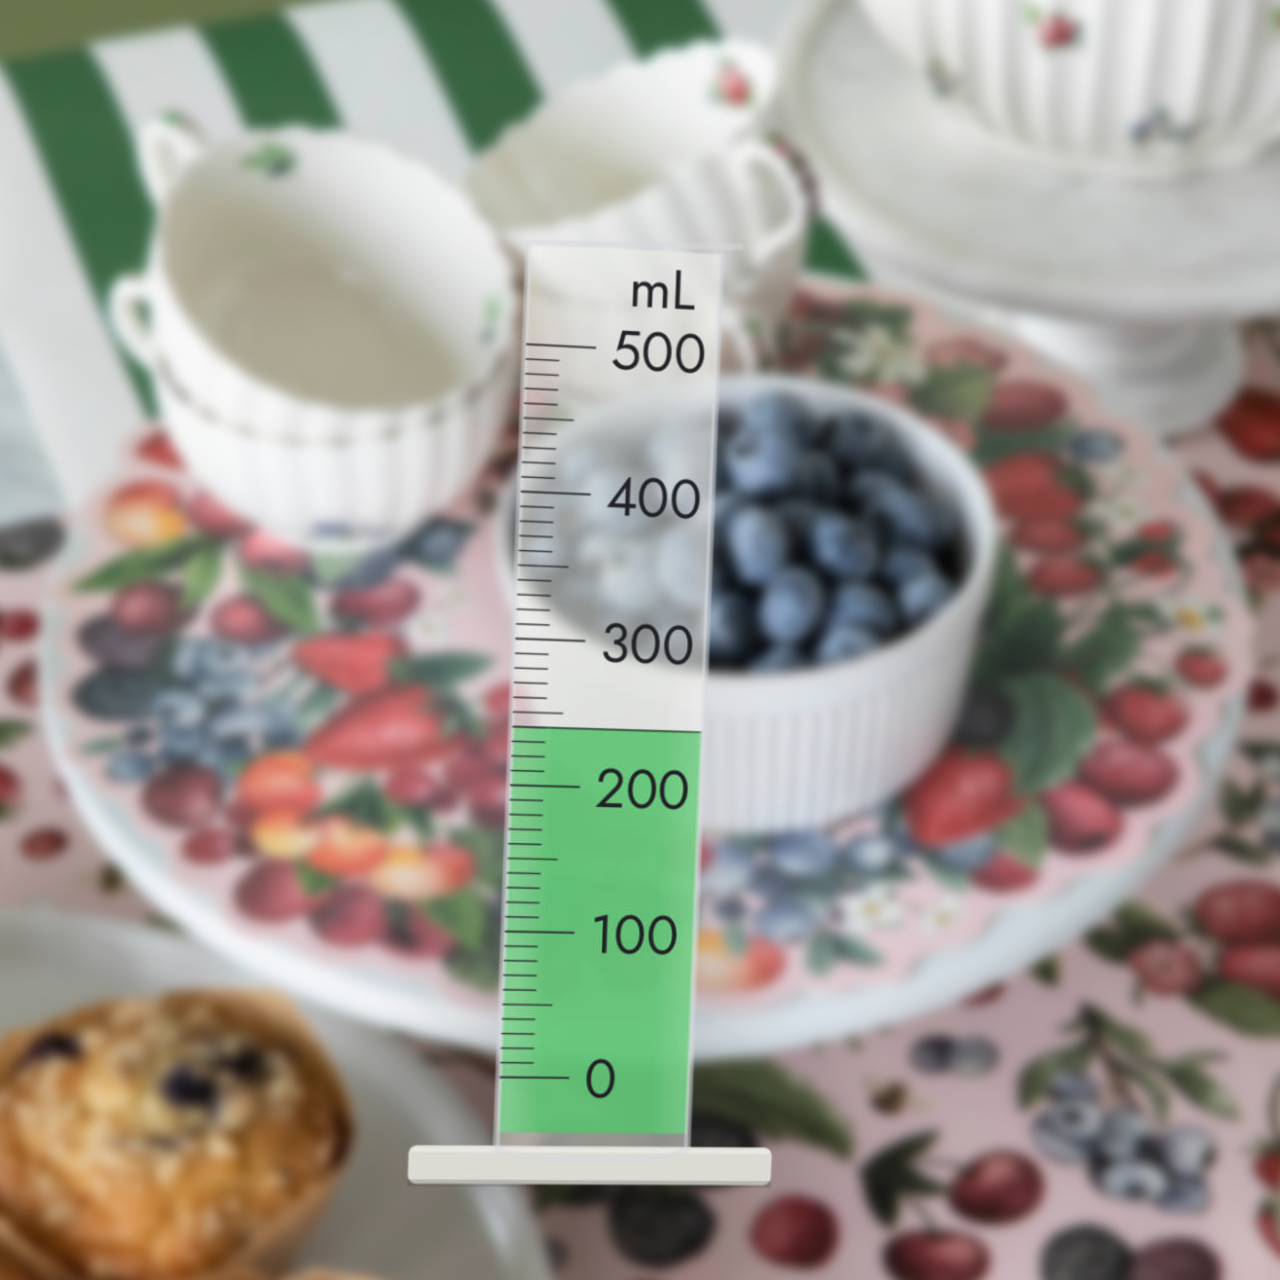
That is 240 mL
